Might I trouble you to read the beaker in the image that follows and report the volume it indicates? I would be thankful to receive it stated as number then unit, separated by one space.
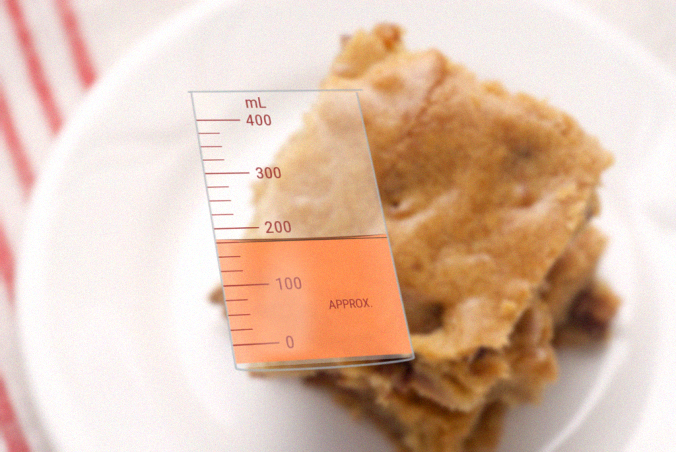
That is 175 mL
